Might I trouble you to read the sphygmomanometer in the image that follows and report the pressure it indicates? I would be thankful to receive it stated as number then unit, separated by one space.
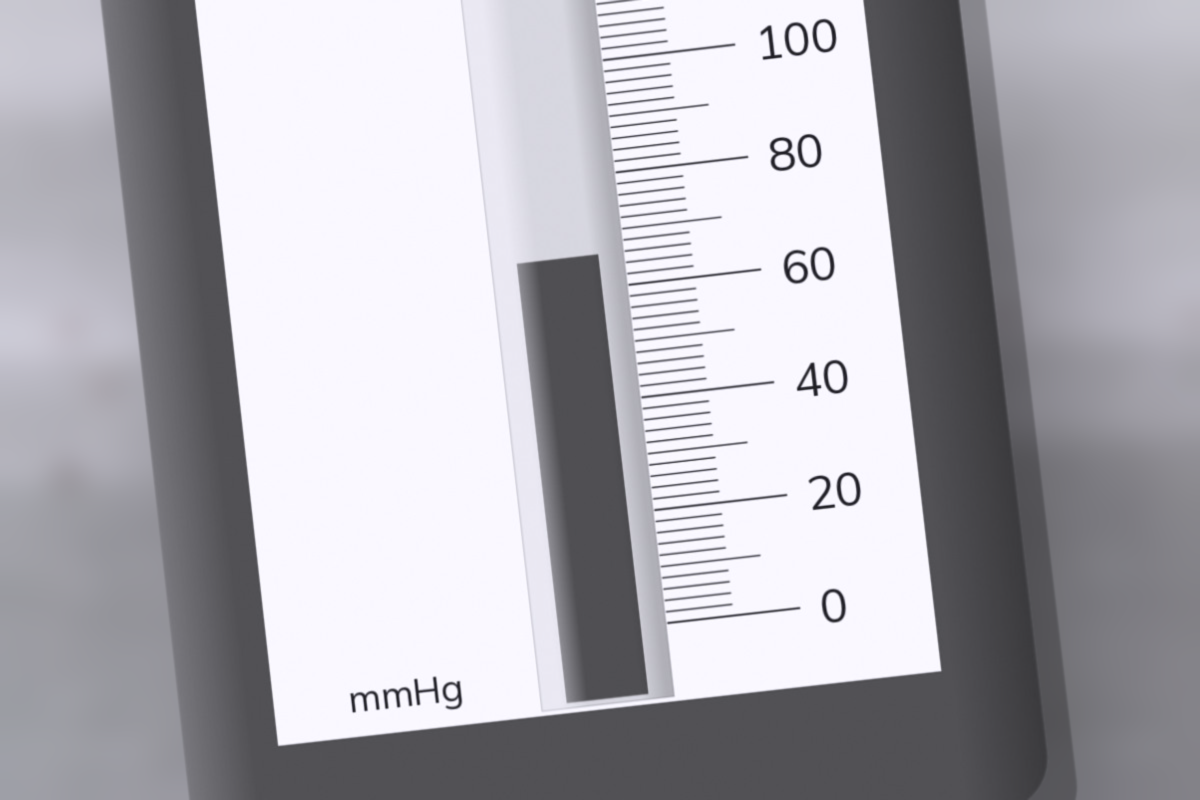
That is 66 mmHg
